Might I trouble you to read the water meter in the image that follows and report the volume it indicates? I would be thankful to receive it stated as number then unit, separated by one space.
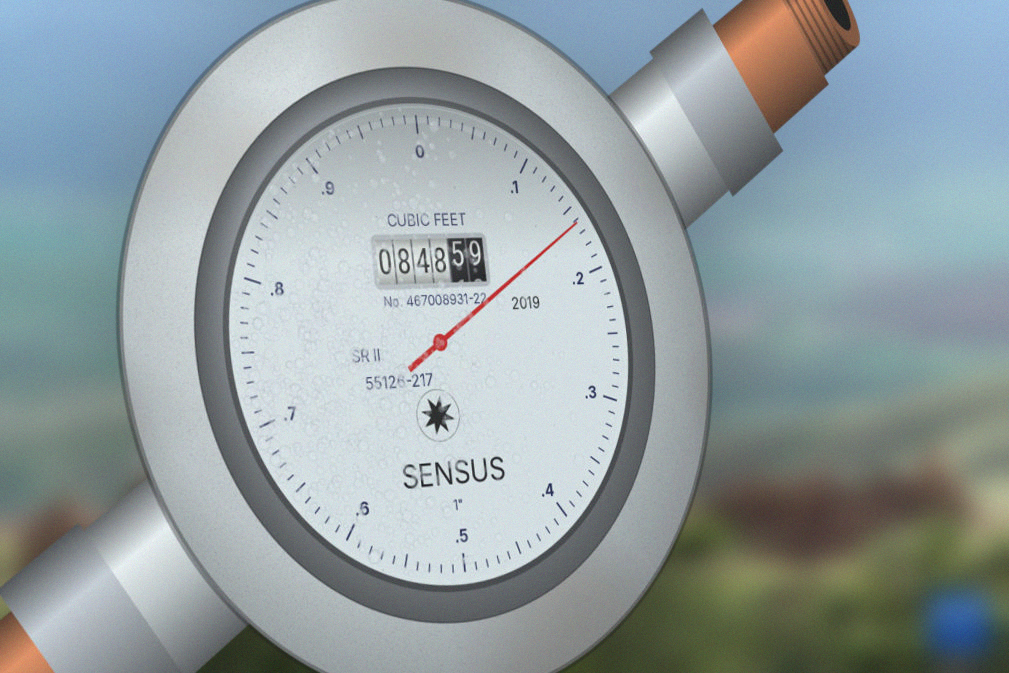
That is 84859.16 ft³
